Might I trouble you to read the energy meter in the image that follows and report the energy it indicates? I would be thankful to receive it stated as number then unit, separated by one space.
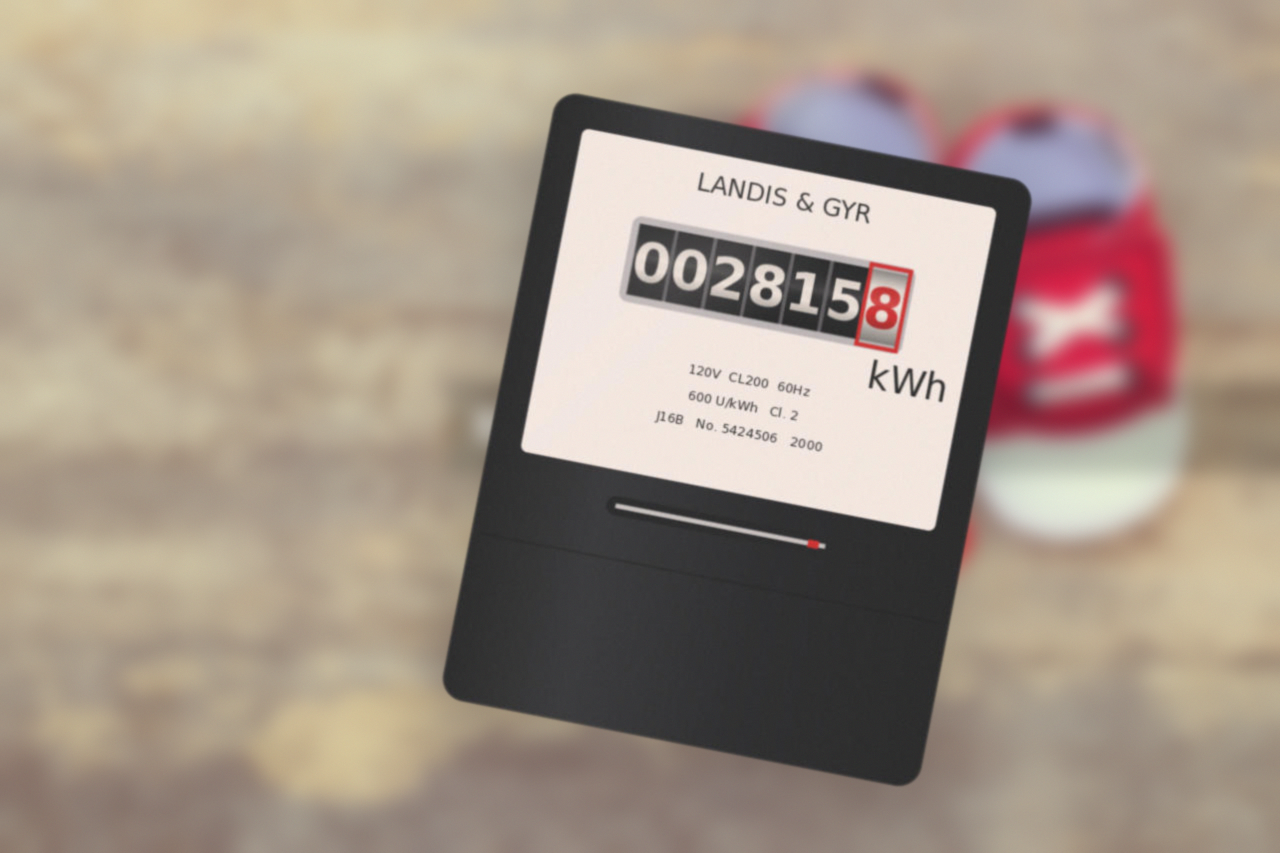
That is 2815.8 kWh
